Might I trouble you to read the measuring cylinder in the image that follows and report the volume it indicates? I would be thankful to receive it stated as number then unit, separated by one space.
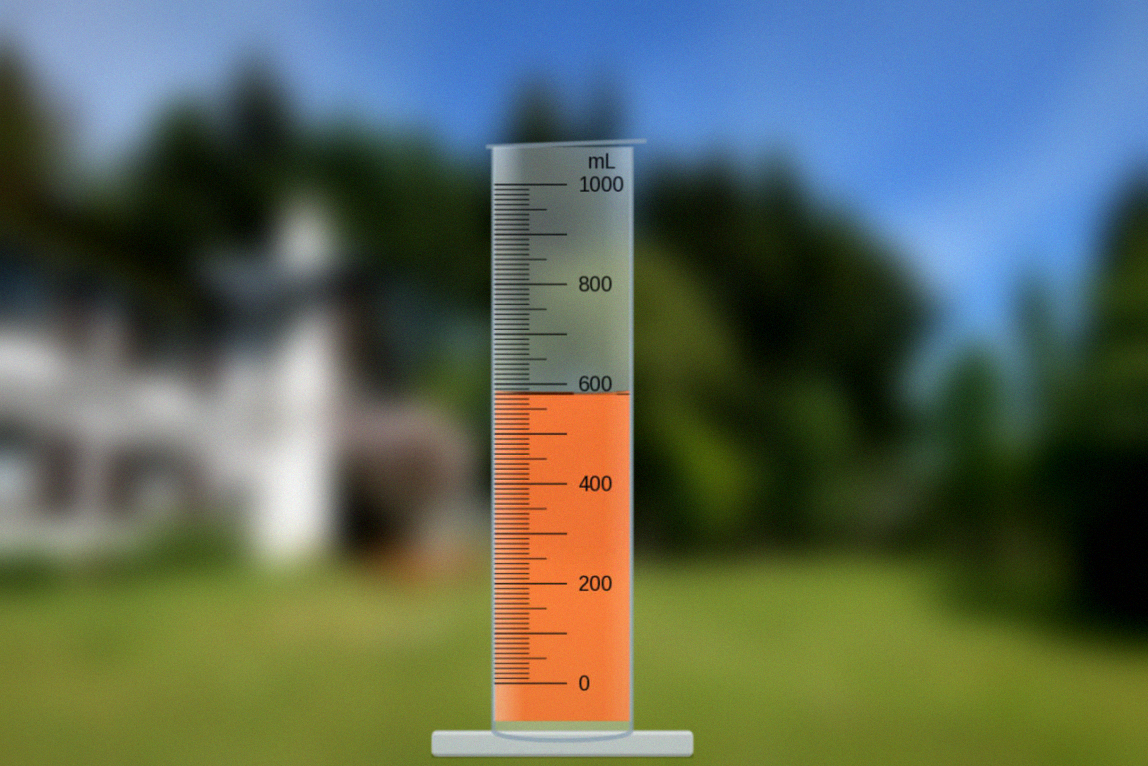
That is 580 mL
